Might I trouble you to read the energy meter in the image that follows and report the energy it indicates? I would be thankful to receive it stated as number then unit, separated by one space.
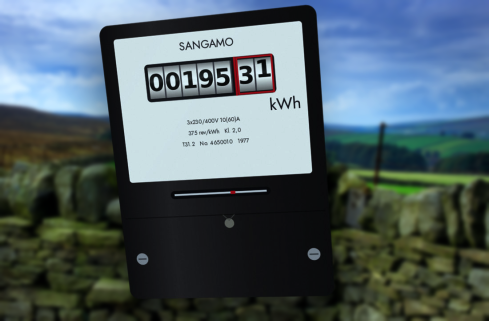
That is 195.31 kWh
